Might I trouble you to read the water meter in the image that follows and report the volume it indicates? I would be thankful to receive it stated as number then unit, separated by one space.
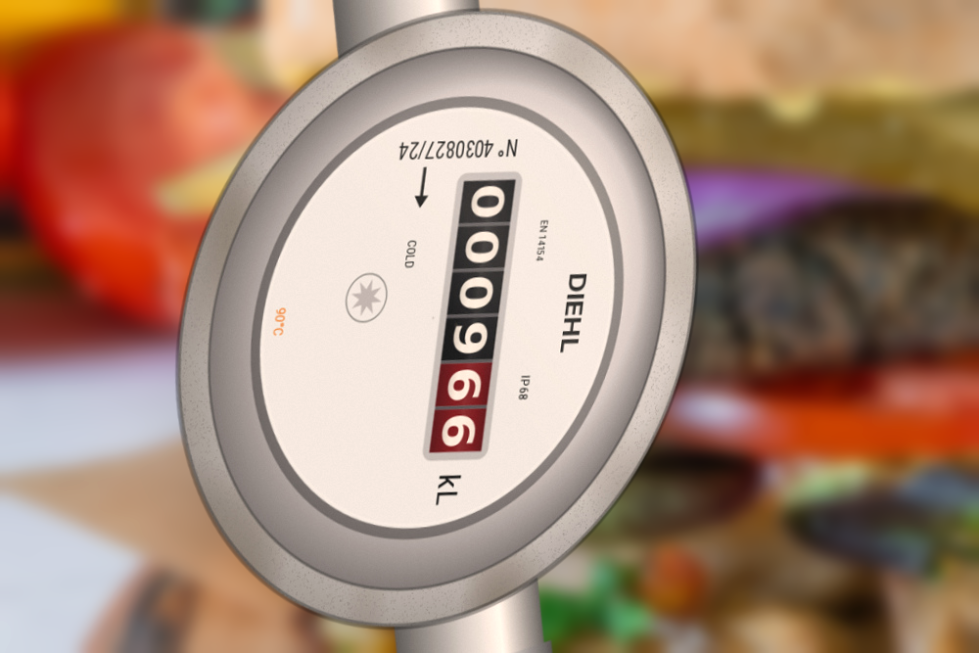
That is 9.66 kL
